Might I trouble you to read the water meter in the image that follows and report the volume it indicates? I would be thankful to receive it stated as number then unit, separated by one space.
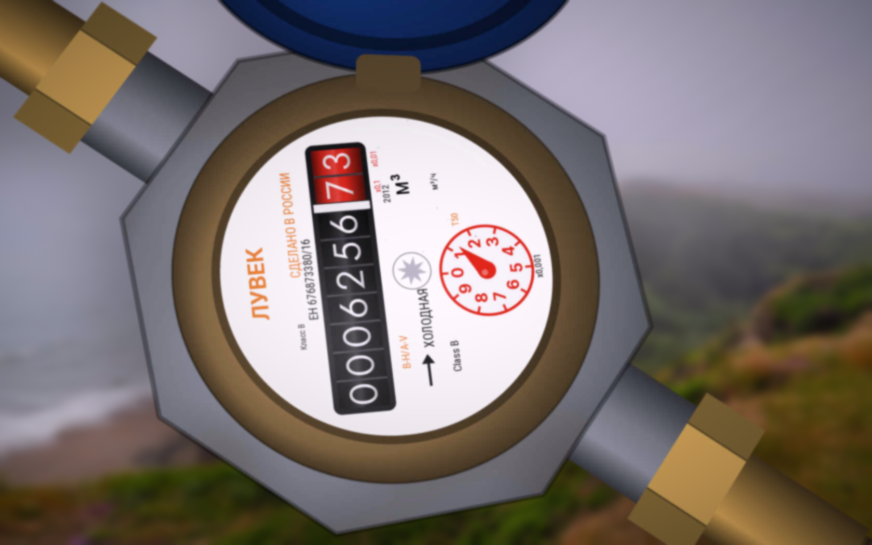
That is 6256.731 m³
